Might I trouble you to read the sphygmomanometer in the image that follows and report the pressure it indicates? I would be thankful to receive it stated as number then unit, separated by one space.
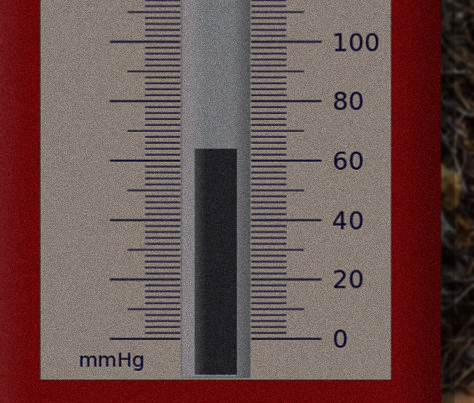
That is 64 mmHg
